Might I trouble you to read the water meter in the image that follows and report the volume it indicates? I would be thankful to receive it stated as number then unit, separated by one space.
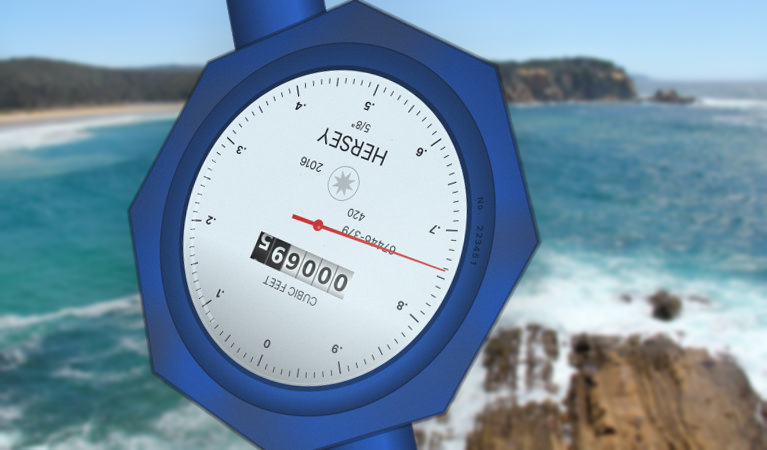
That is 694.74 ft³
